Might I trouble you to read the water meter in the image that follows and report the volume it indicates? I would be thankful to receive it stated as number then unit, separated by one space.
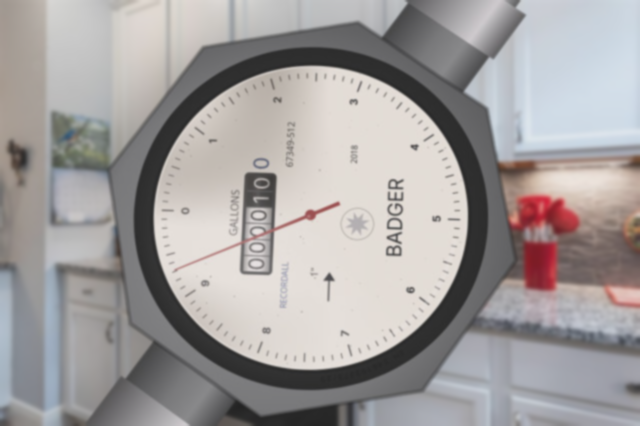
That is 99.3 gal
